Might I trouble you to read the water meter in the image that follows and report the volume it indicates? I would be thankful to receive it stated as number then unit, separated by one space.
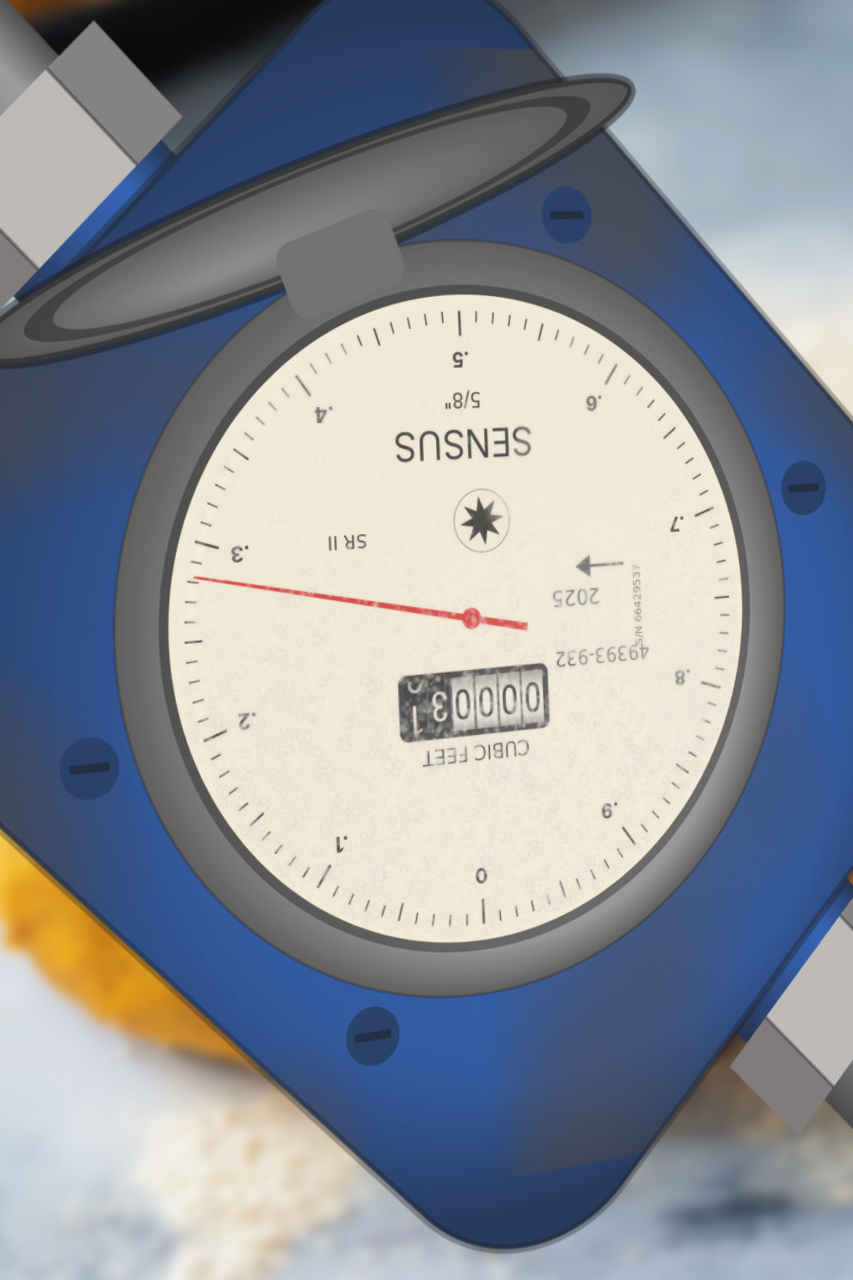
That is 31.28 ft³
